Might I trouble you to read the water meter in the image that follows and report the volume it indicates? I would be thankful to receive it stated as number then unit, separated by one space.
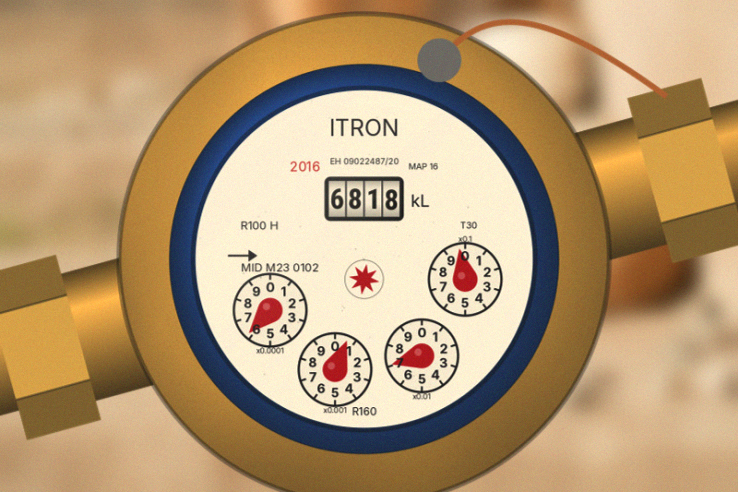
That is 6817.9706 kL
